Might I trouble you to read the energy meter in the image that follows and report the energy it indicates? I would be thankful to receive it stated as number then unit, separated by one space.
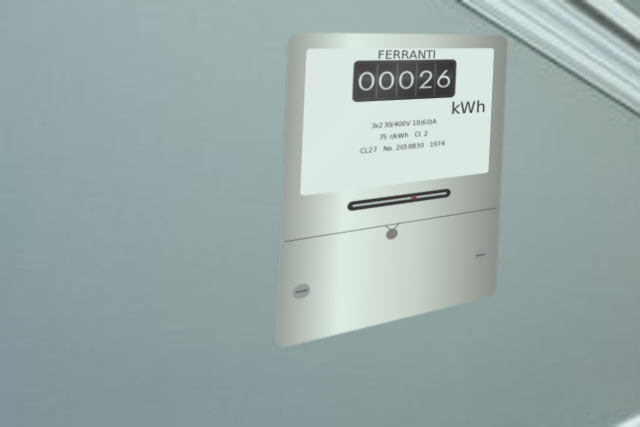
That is 26 kWh
